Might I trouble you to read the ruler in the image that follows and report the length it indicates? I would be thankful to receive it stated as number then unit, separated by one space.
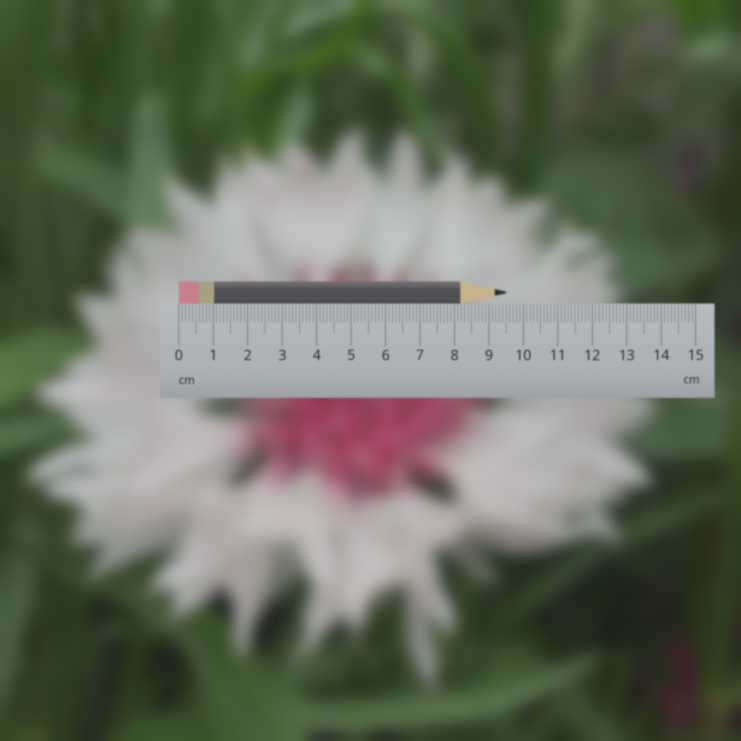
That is 9.5 cm
